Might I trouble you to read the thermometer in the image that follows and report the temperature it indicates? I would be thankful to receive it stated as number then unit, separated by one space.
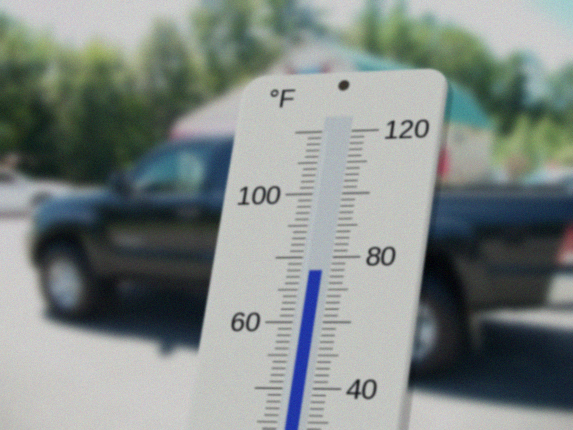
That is 76 °F
